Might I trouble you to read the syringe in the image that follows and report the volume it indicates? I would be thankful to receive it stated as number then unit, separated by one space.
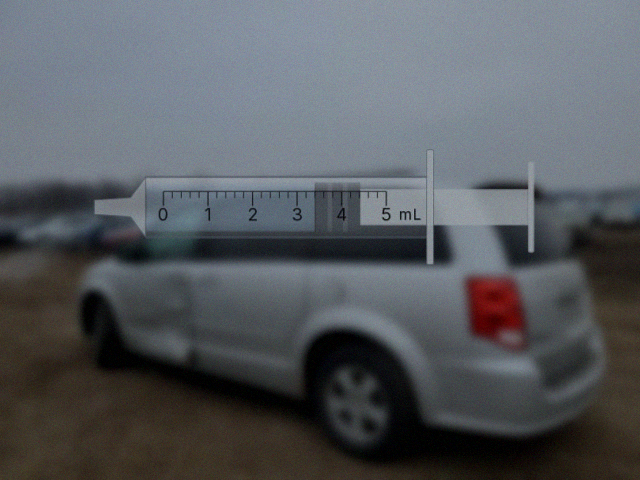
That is 3.4 mL
